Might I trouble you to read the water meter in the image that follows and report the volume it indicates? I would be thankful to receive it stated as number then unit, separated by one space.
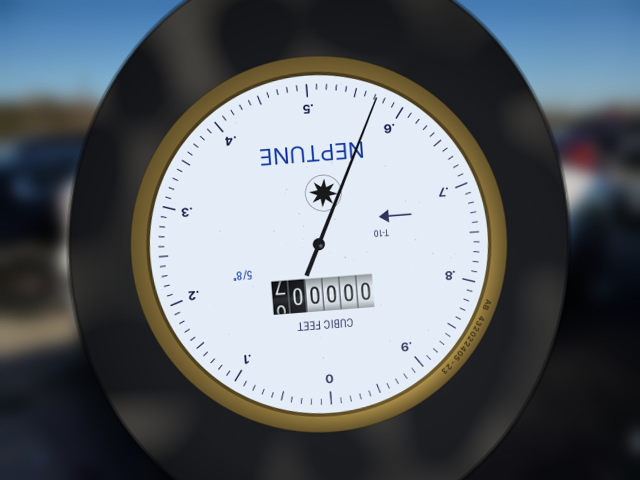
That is 6.57 ft³
